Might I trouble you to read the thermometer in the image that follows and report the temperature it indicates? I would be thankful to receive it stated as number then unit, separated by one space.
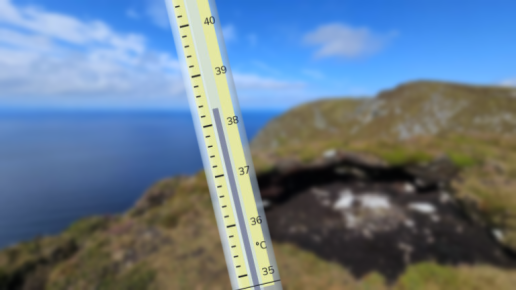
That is 38.3 °C
